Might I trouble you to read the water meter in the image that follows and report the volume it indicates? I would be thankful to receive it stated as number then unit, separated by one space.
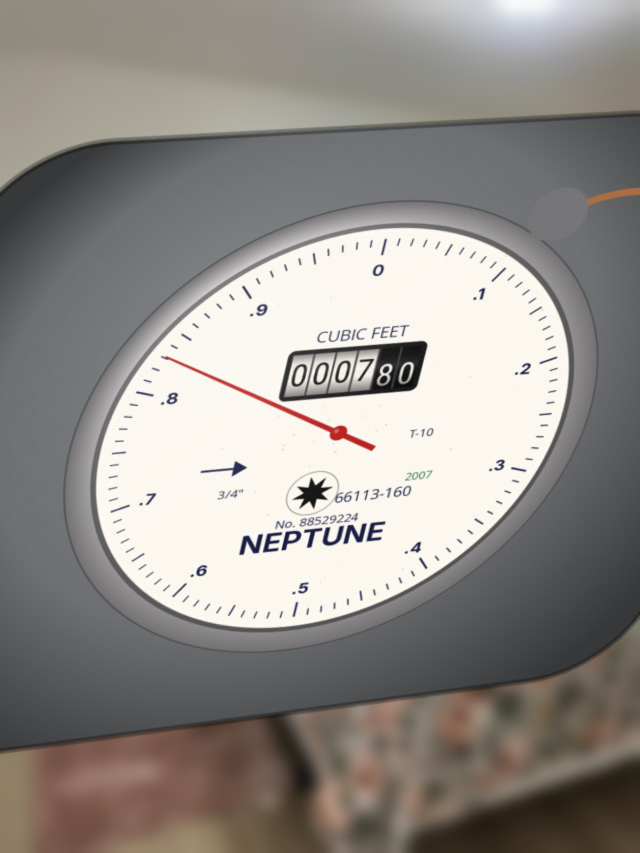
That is 779.83 ft³
